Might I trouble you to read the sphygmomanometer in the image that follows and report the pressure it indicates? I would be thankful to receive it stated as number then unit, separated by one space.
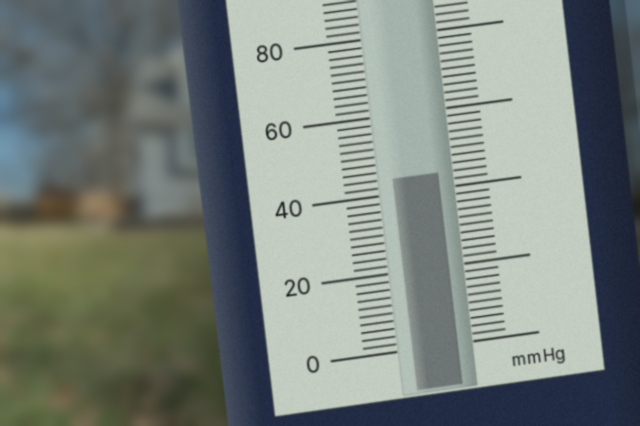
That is 44 mmHg
